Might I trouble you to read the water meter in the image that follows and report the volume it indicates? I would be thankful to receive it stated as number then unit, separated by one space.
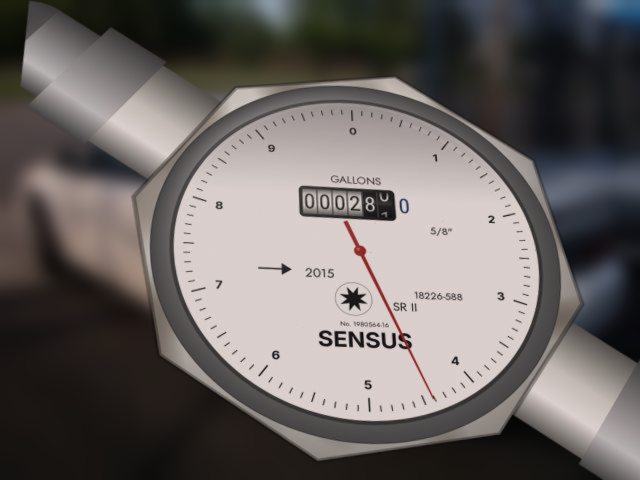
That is 2804.4 gal
